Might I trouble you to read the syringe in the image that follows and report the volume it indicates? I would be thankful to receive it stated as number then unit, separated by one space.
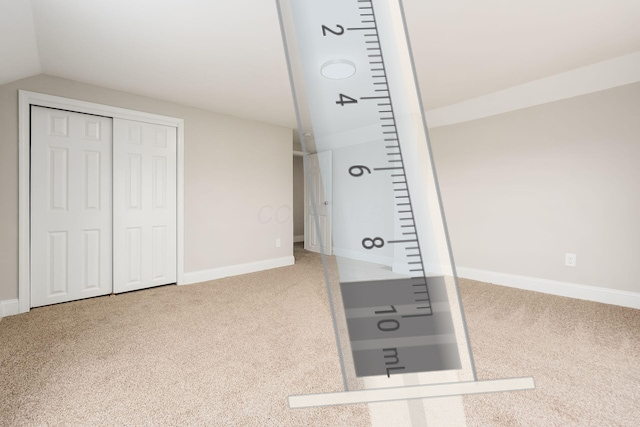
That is 9 mL
